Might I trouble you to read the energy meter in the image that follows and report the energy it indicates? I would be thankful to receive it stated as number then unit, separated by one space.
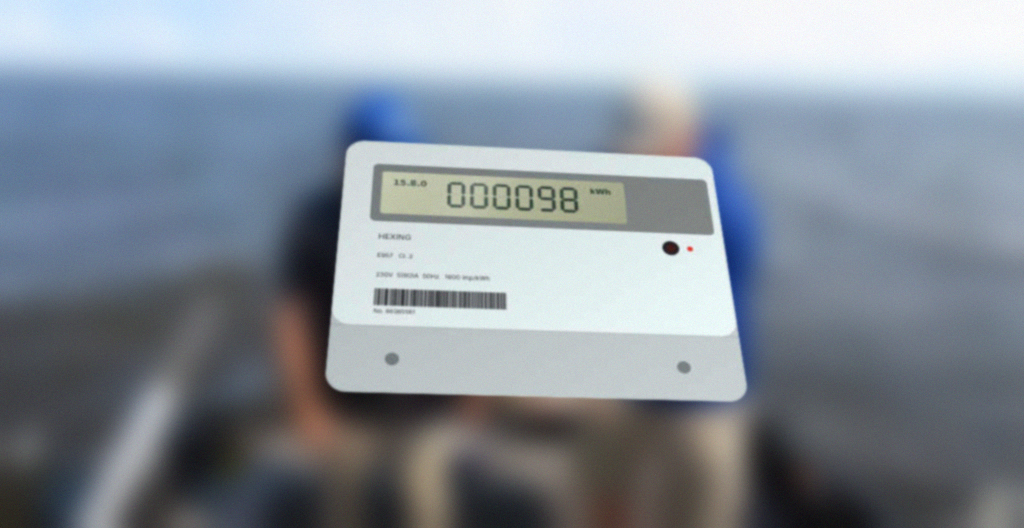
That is 98 kWh
